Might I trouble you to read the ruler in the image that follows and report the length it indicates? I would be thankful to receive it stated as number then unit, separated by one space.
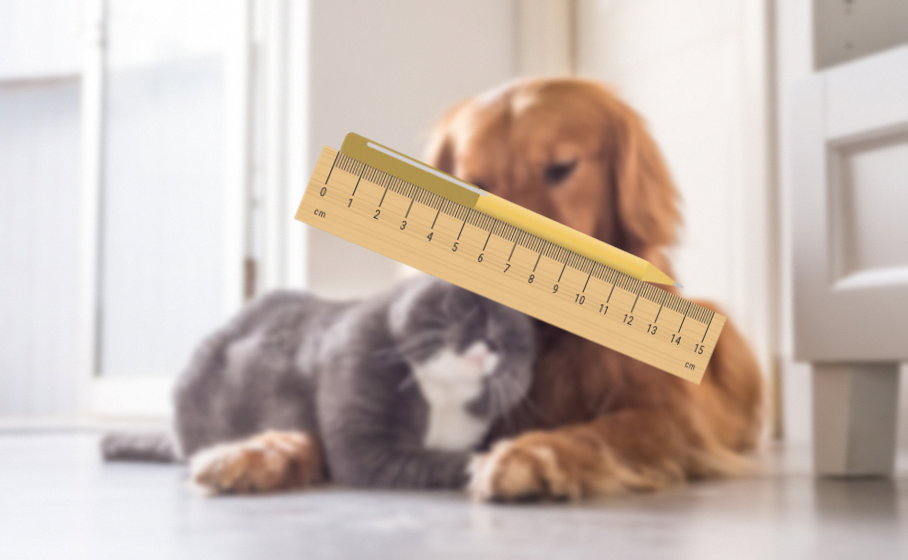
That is 13.5 cm
